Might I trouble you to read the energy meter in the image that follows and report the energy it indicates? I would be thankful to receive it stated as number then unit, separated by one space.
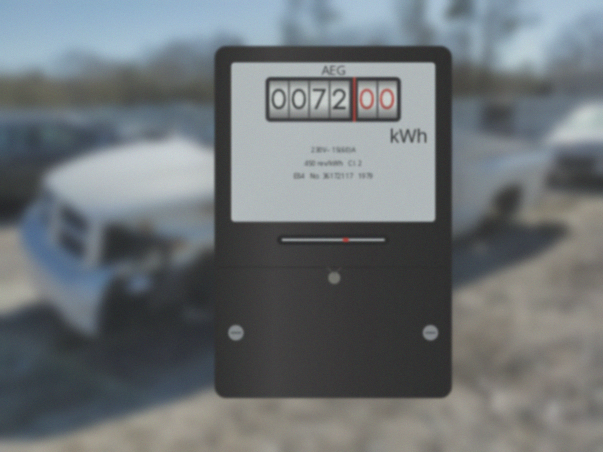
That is 72.00 kWh
